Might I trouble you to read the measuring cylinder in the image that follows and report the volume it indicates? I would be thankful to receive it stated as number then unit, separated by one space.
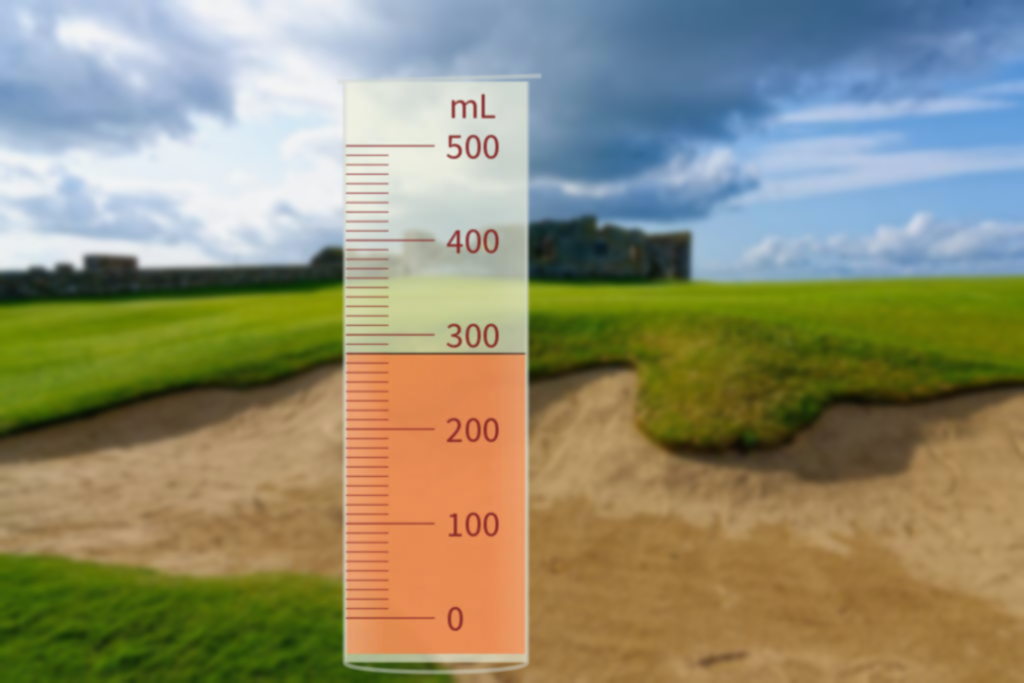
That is 280 mL
